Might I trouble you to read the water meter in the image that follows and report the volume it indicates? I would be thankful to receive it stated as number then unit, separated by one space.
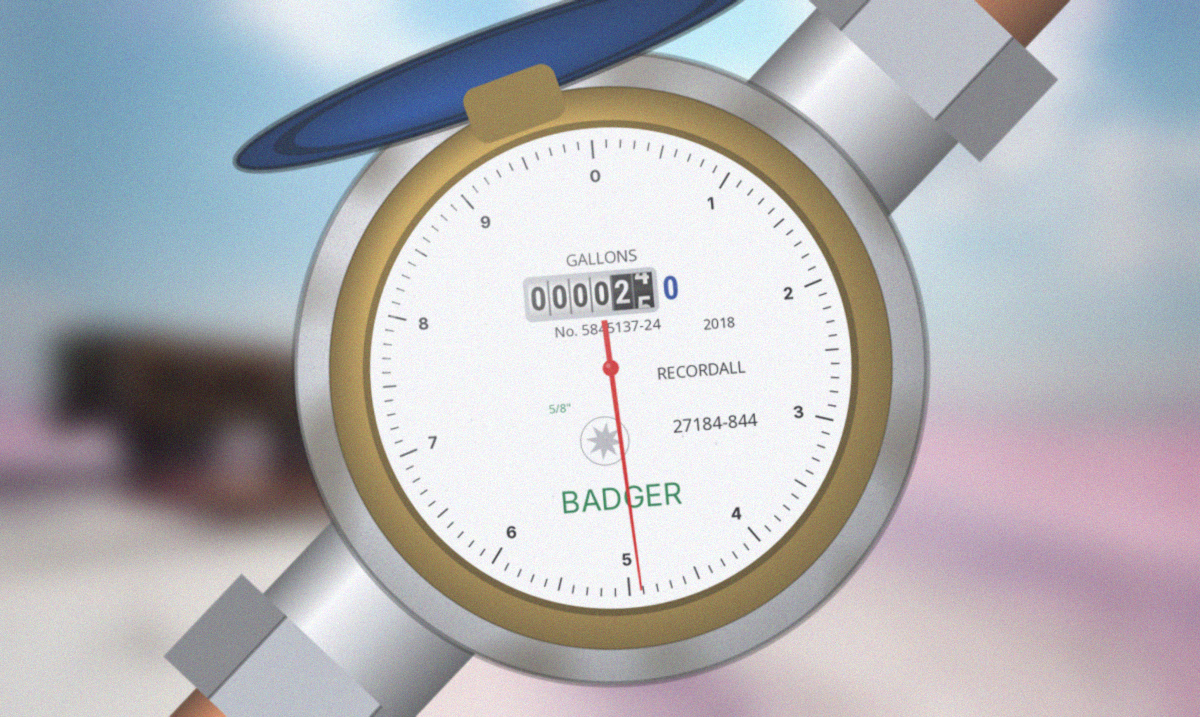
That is 244.9 gal
